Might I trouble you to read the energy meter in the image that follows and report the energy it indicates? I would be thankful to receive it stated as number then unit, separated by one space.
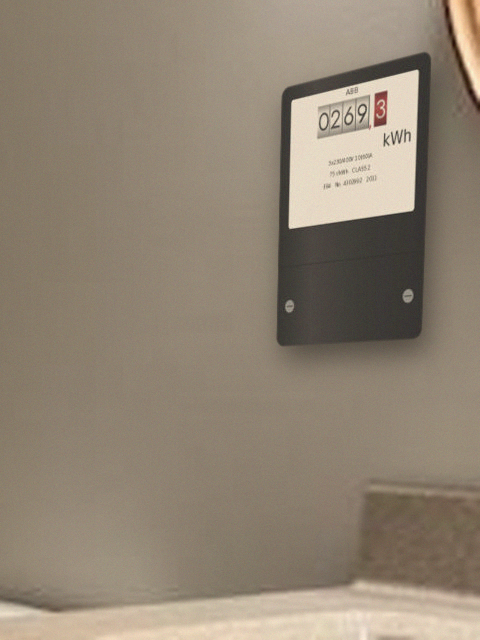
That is 269.3 kWh
